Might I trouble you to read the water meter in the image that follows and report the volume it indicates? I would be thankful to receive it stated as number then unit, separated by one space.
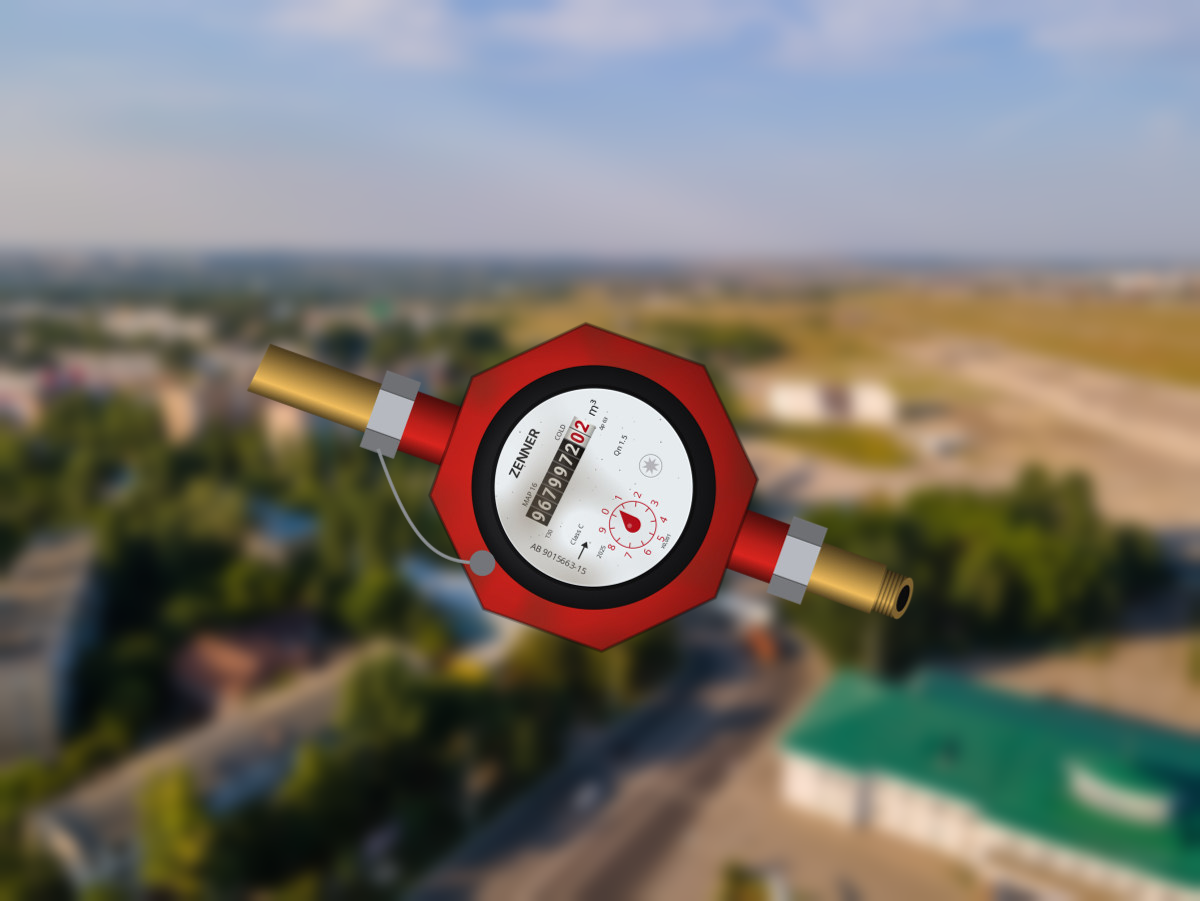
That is 9679972.020 m³
